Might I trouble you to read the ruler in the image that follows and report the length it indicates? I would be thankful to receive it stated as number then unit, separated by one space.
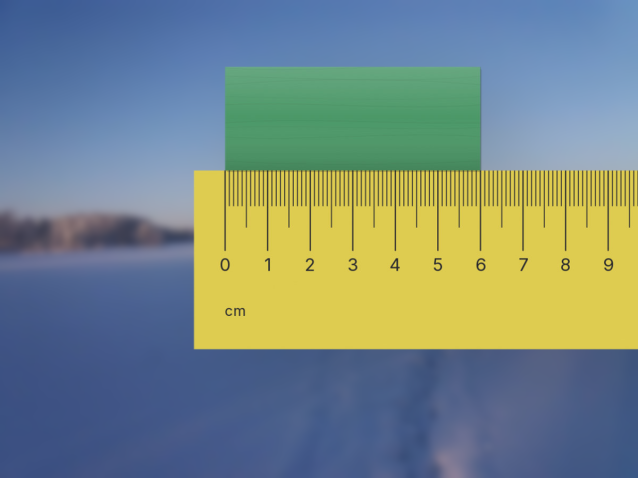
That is 6 cm
